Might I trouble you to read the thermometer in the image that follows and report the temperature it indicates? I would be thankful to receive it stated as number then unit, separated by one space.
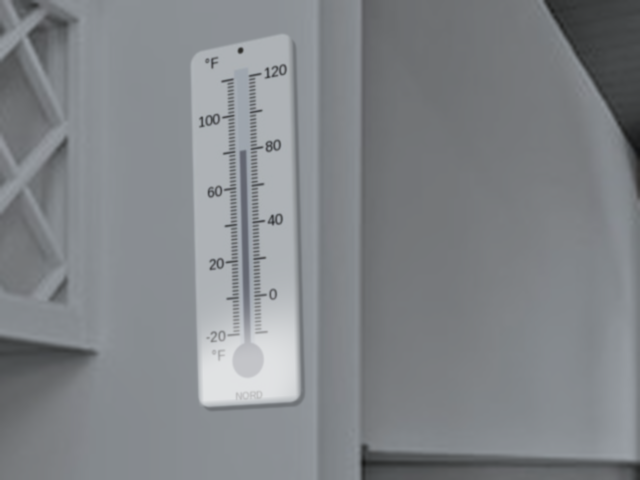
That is 80 °F
